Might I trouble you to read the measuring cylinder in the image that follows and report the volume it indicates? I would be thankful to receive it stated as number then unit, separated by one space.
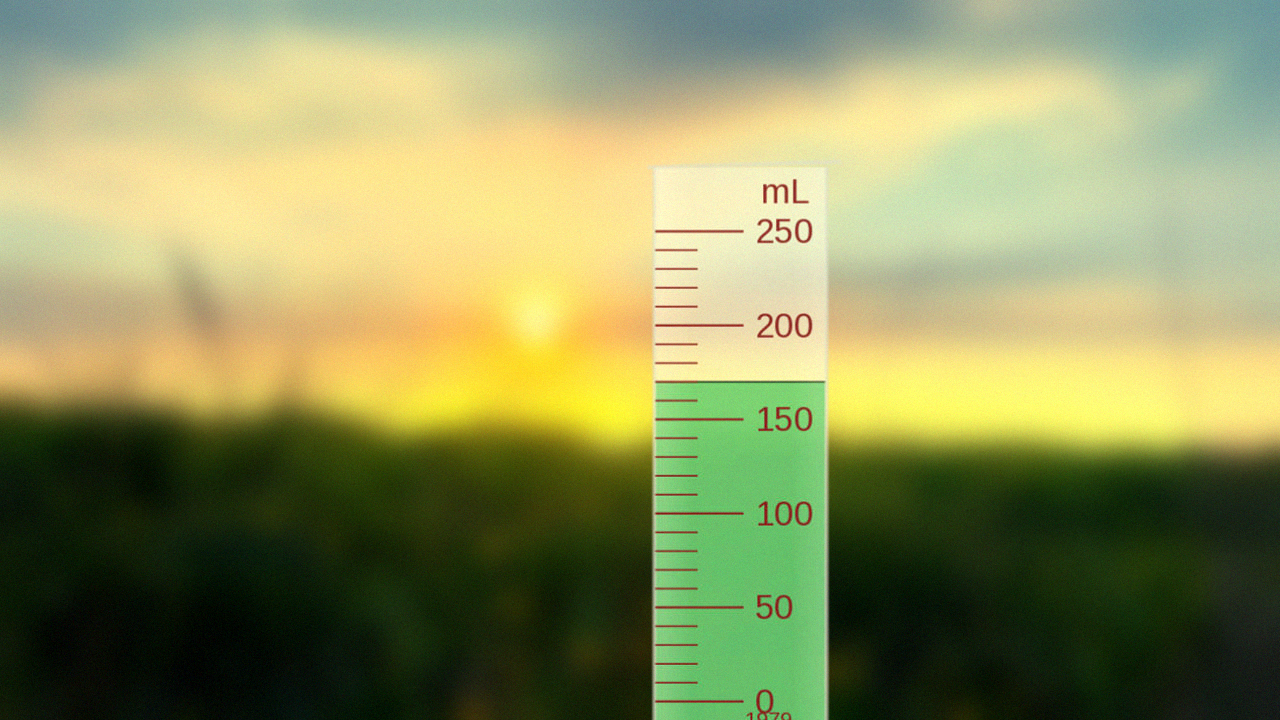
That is 170 mL
